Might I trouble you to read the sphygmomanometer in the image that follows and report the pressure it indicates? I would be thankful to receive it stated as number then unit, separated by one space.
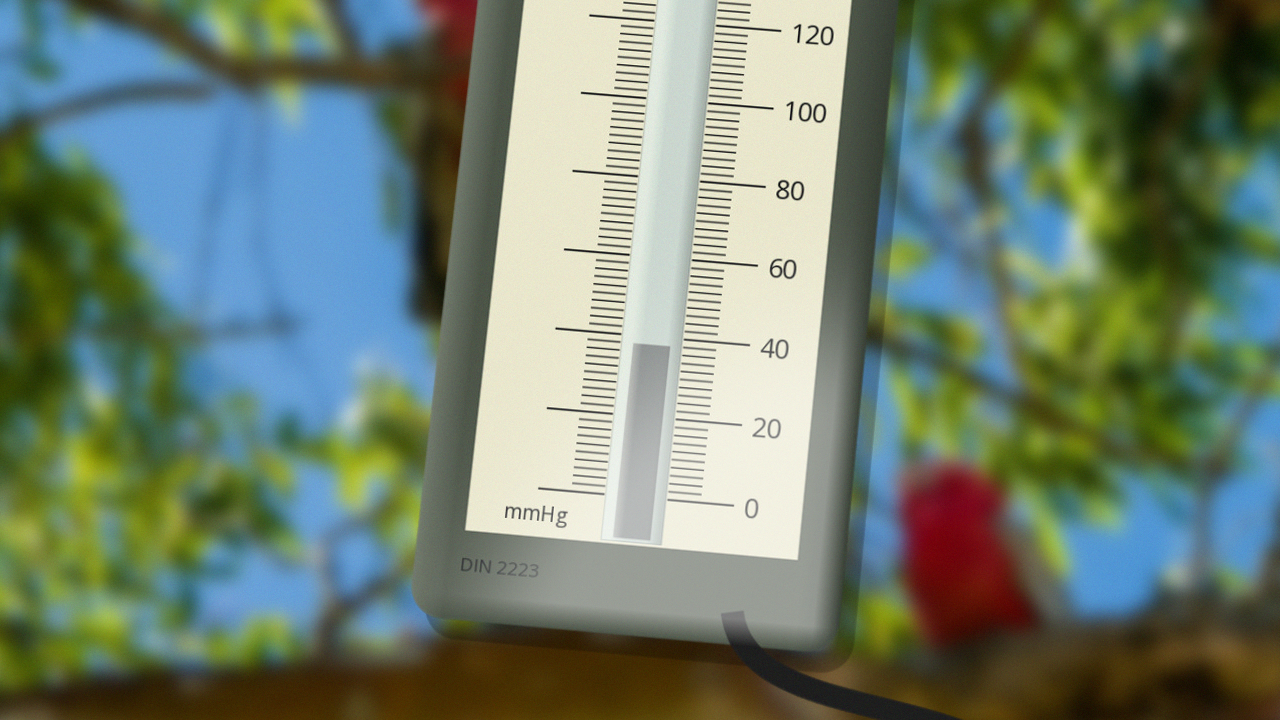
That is 38 mmHg
